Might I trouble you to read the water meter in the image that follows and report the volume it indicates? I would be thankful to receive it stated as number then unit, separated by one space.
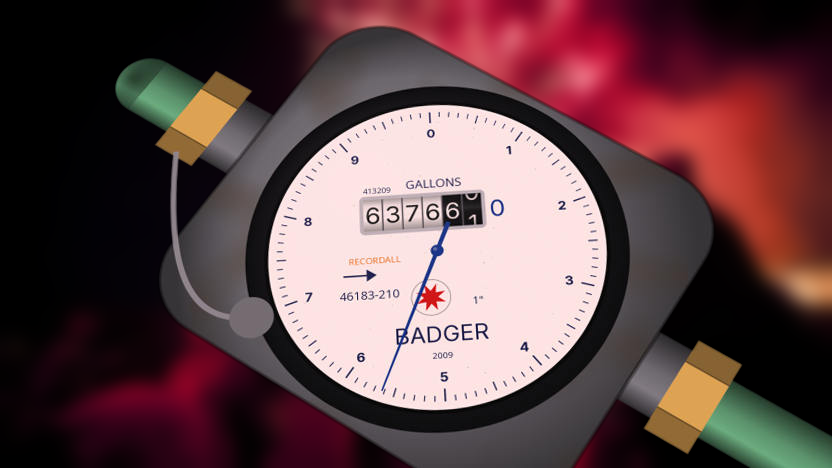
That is 6376605.6 gal
